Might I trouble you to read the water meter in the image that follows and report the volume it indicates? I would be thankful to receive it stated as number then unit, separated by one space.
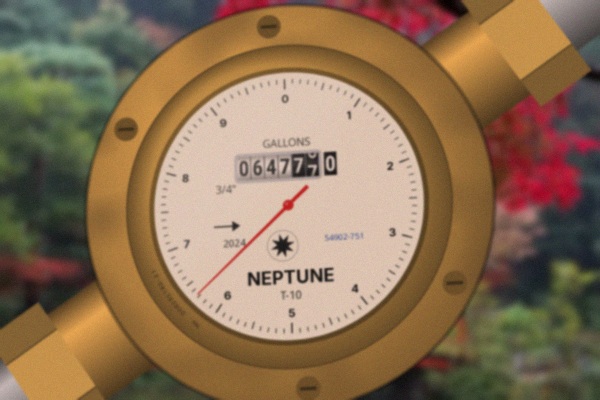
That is 647766.3 gal
